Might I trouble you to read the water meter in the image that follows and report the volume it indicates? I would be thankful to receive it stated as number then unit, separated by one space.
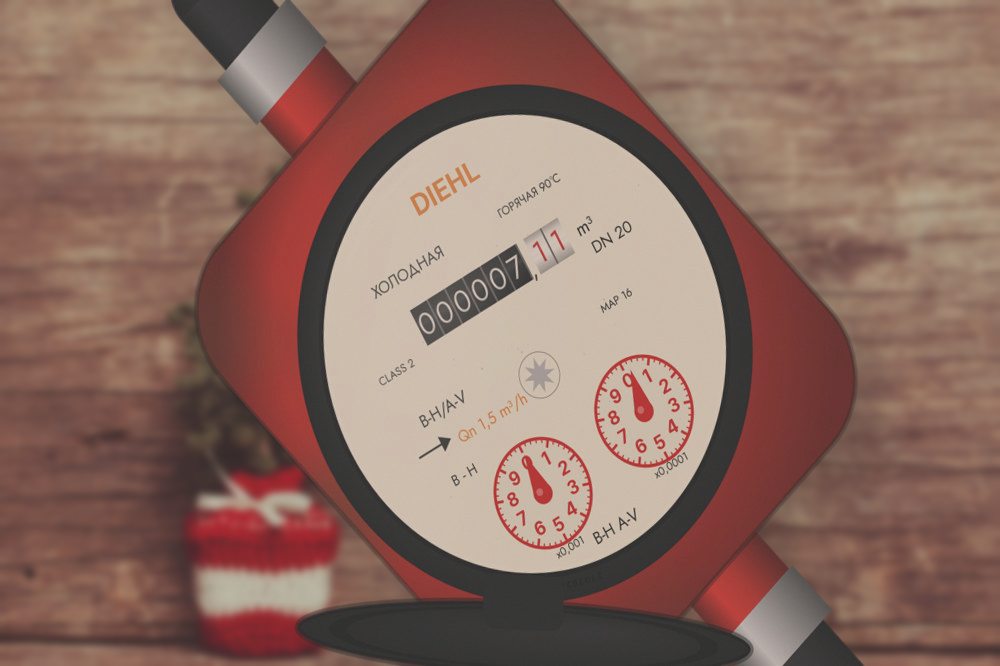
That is 7.1100 m³
